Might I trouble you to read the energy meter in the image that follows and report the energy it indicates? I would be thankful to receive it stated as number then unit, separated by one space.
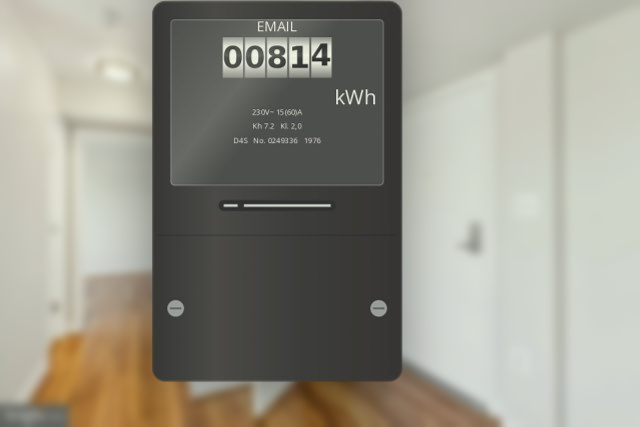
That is 814 kWh
